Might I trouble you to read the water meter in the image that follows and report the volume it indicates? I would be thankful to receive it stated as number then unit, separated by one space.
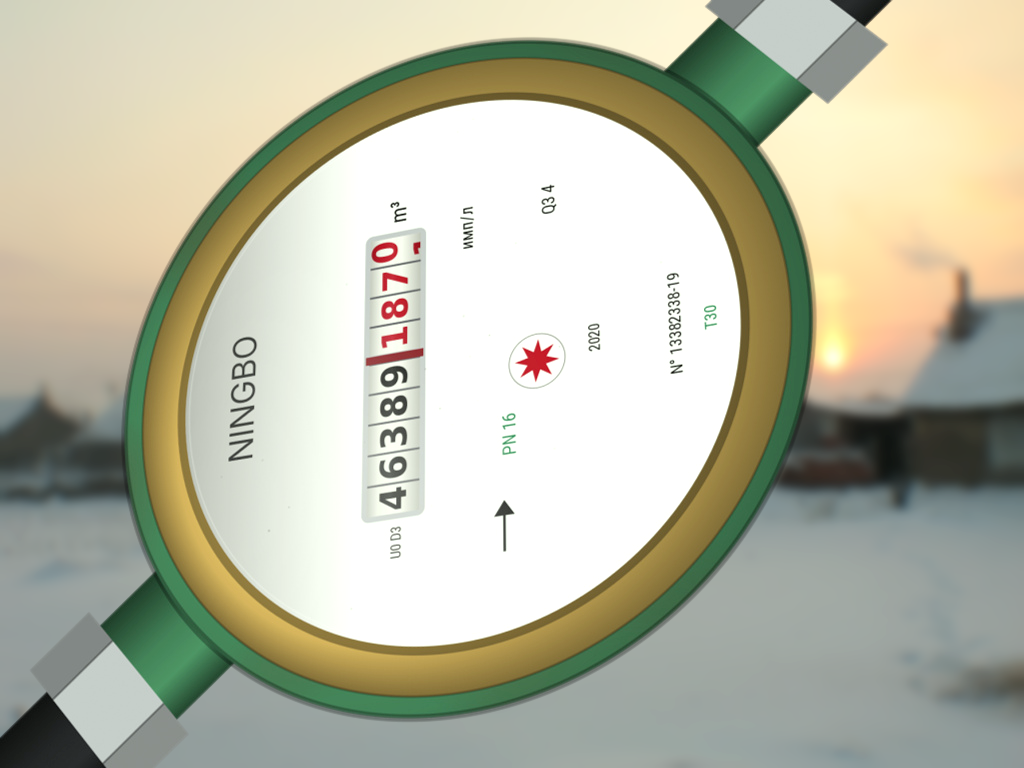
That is 46389.1870 m³
